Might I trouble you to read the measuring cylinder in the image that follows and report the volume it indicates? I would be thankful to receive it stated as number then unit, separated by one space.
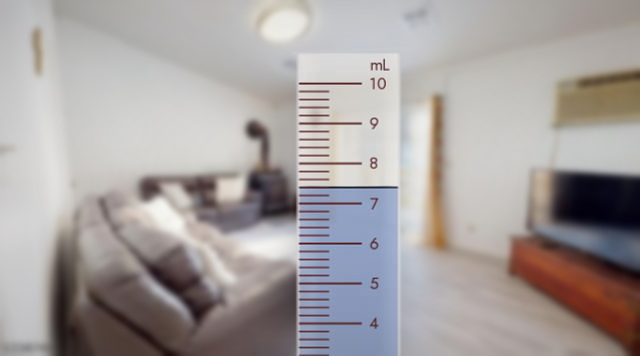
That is 7.4 mL
